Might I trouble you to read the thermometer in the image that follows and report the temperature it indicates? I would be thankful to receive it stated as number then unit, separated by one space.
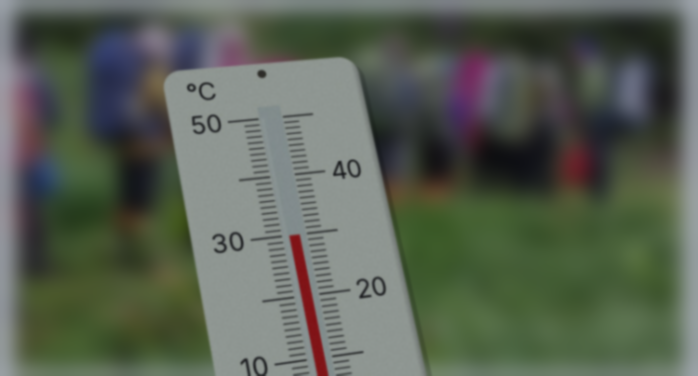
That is 30 °C
